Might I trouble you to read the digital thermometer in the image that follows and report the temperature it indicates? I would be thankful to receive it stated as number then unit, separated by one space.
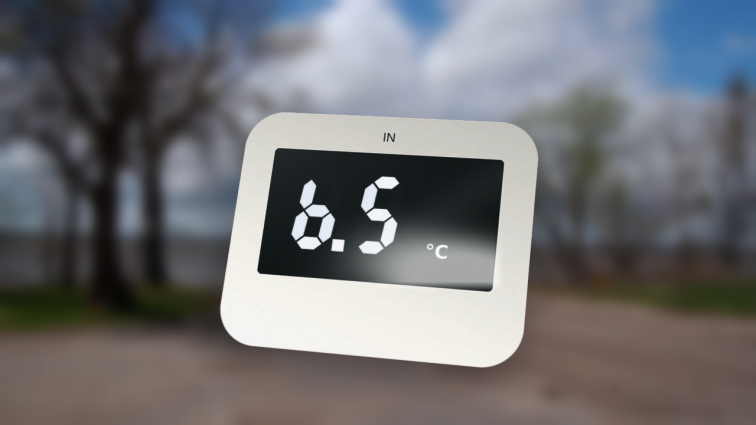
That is 6.5 °C
